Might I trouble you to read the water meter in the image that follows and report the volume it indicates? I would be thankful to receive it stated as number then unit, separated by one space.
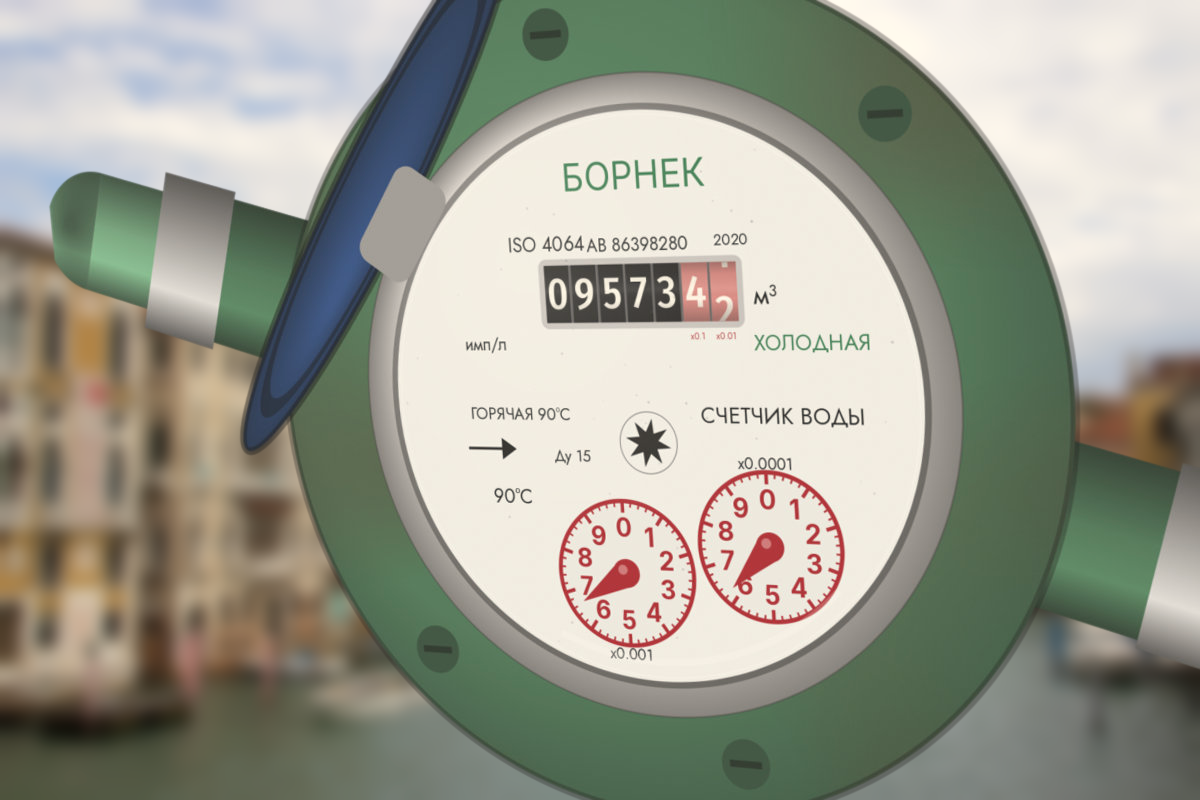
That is 9573.4166 m³
